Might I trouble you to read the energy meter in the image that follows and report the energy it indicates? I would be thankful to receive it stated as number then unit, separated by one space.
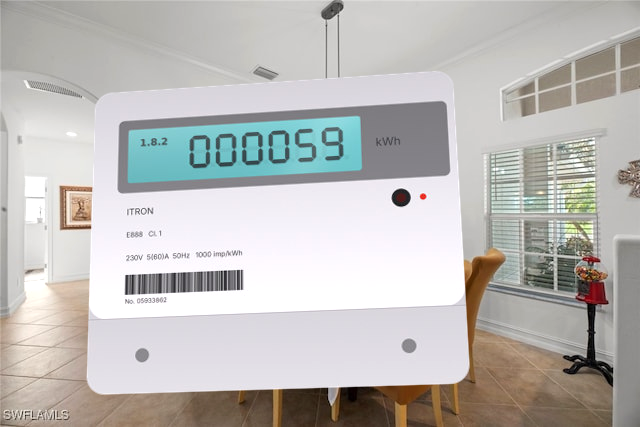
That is 59 kWh
